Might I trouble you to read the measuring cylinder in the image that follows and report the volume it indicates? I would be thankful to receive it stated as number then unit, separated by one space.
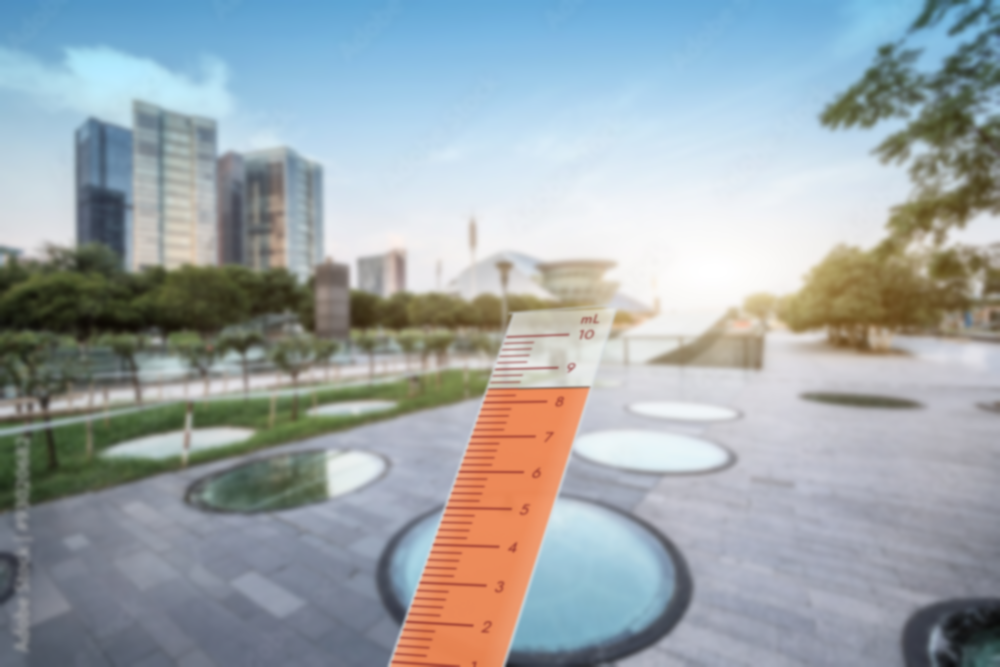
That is 8.4 mL
